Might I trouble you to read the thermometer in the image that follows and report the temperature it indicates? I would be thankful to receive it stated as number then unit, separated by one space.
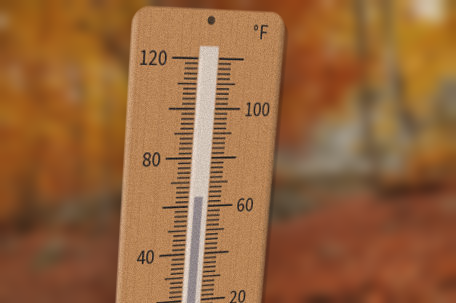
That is 64 °F
